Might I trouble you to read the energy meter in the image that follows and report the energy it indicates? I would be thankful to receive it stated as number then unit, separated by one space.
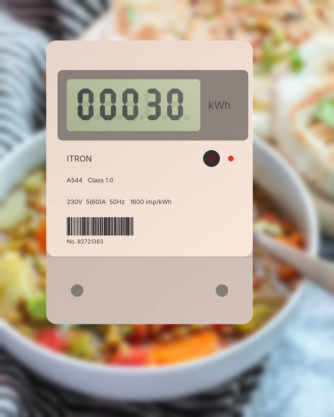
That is 30 kWh
